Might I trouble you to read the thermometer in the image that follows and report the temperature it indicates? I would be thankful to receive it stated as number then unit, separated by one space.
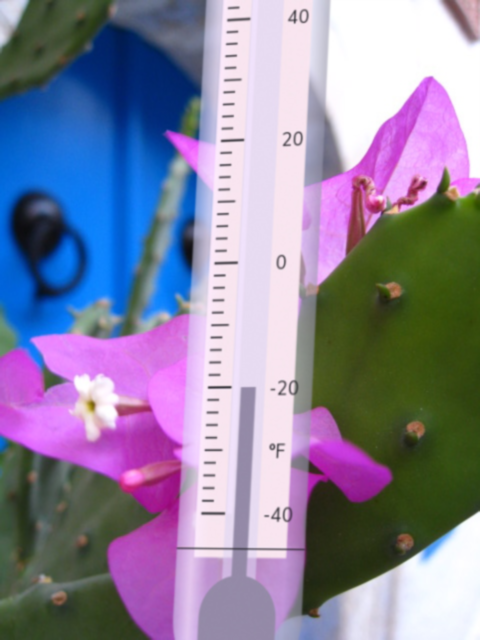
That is -20 °F
